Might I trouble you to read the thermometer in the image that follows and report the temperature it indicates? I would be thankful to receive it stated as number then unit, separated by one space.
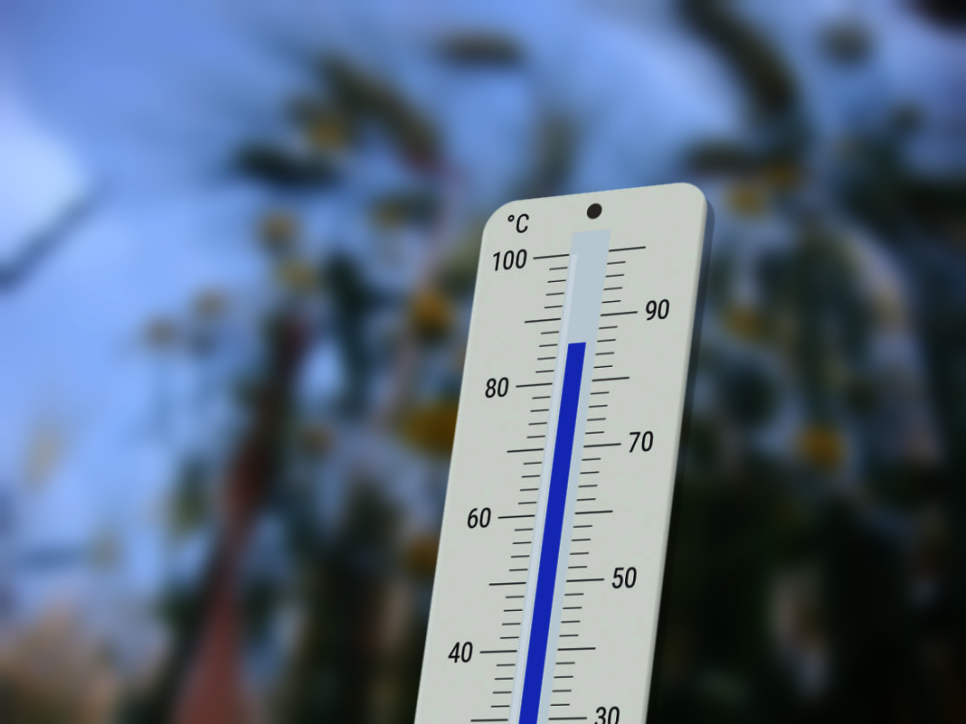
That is 86 °C
